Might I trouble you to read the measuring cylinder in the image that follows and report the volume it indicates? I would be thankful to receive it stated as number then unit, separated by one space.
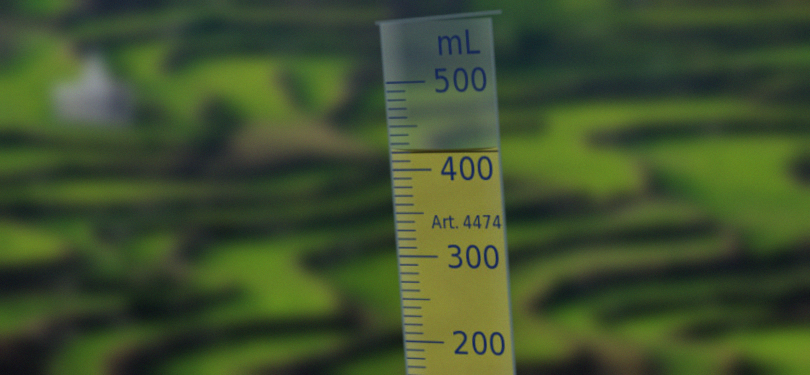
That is 420 mL
